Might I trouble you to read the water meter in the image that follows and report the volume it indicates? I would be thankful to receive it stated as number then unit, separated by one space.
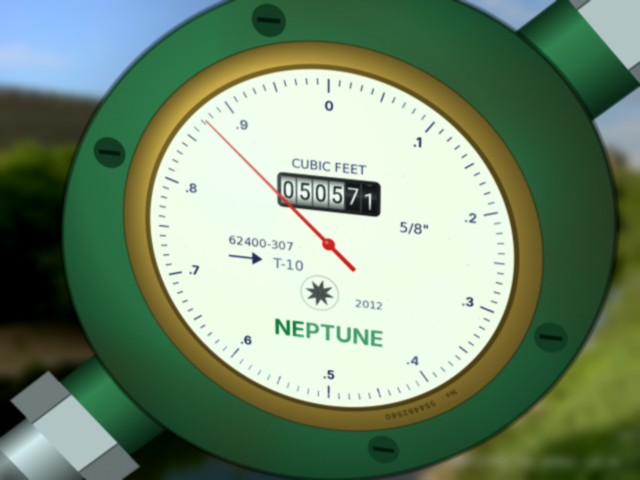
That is 50570.87 ft³
